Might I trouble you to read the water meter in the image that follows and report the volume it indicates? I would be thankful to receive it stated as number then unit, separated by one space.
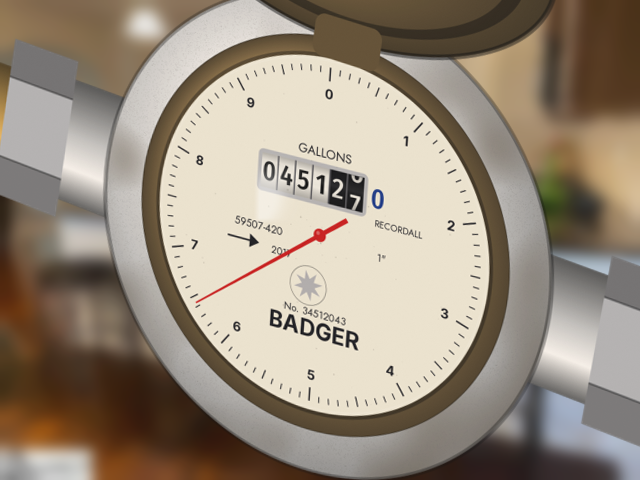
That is 451266.4 gal
